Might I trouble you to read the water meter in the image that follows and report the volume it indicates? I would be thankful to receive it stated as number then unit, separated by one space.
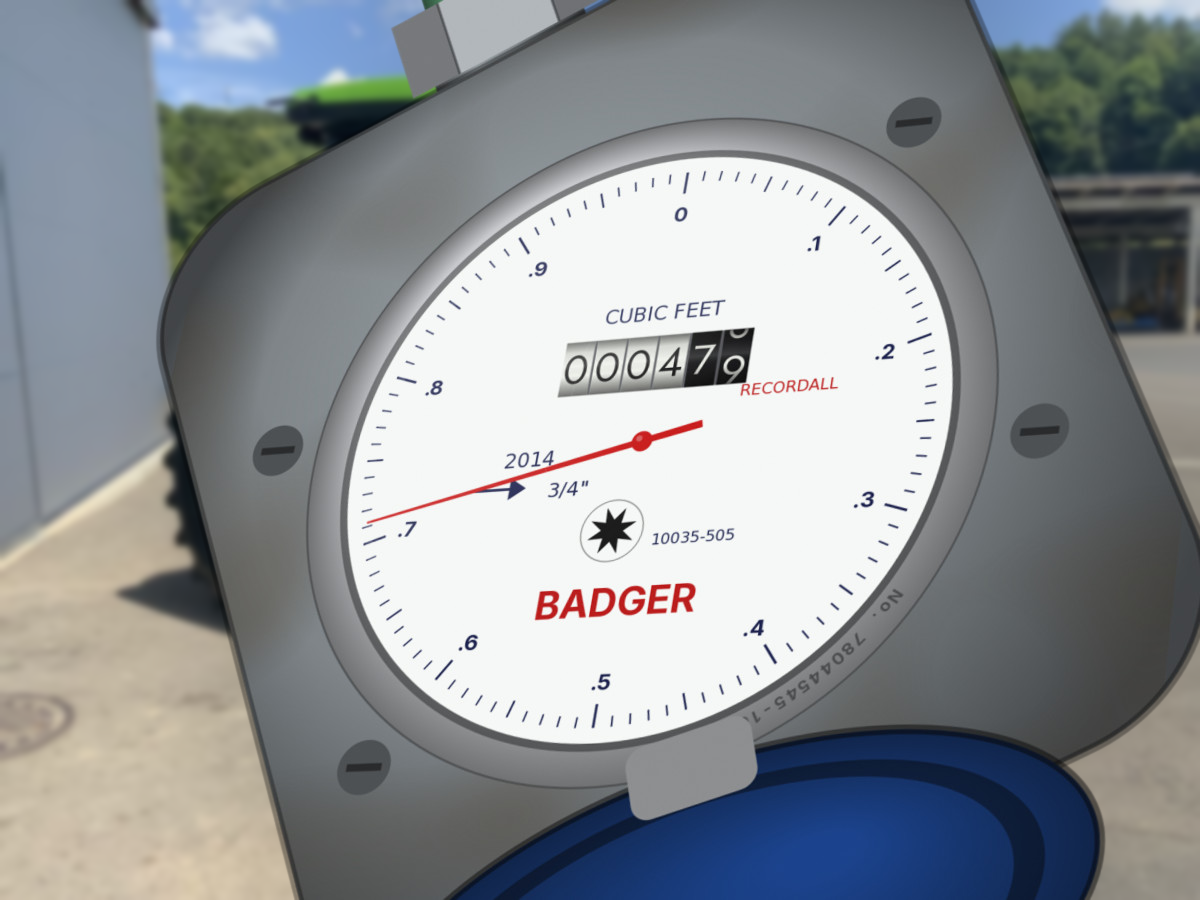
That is 478.71 ft³
